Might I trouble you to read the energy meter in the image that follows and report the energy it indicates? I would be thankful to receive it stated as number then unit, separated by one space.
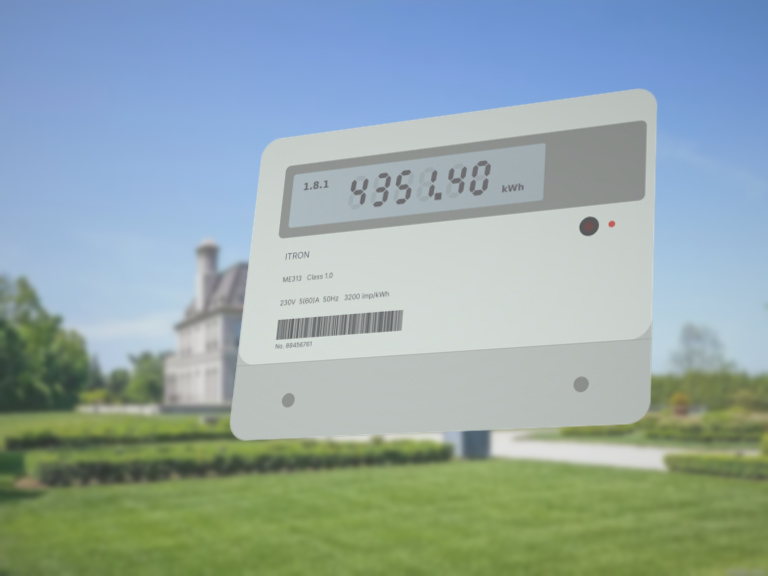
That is 4351.40 kWh
